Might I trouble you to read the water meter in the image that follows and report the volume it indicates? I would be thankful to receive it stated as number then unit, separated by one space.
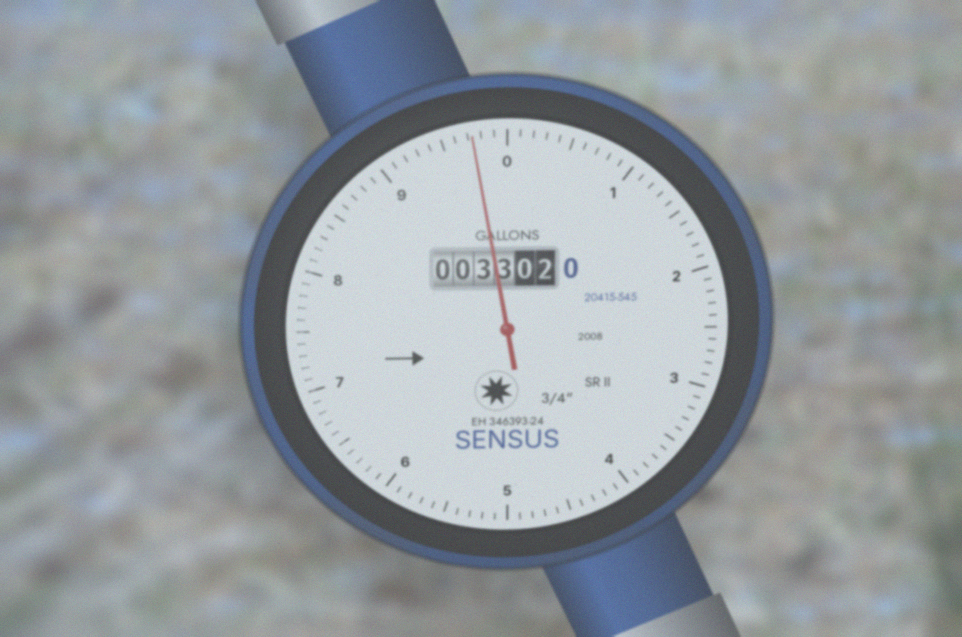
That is 33019.7 gal
